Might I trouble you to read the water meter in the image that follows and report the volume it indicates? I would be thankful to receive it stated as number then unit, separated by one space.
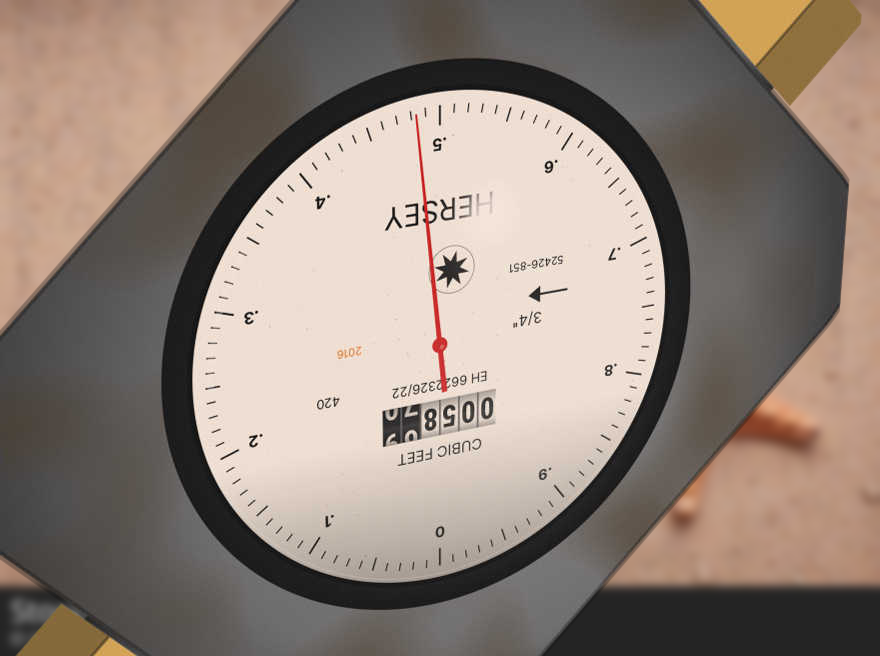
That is 5869.48 ft³
